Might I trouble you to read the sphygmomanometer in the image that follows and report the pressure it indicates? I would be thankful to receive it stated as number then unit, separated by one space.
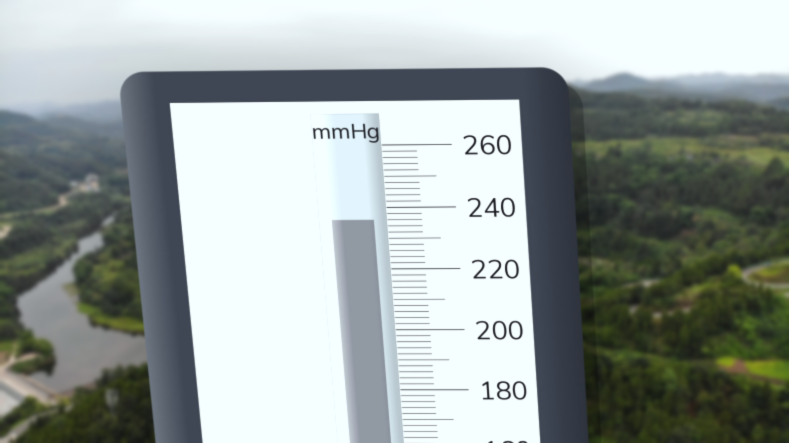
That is 236 mmHg
